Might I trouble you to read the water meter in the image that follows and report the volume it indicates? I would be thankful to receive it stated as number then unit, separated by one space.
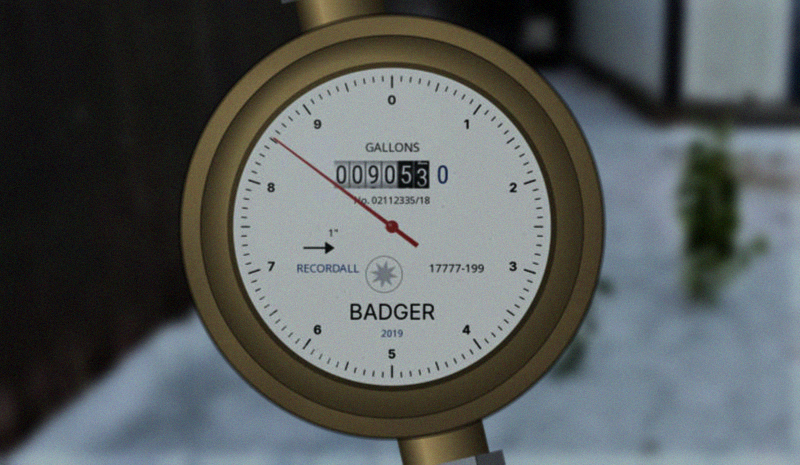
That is 90528.5 gal
